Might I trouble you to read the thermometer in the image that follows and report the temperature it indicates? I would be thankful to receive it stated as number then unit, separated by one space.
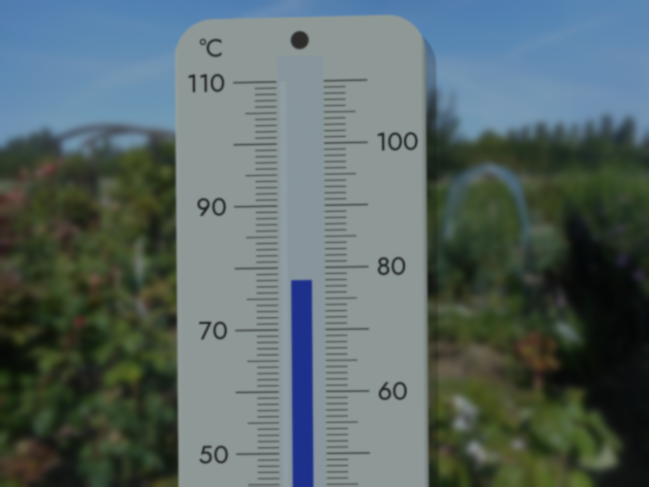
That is 78 °C
